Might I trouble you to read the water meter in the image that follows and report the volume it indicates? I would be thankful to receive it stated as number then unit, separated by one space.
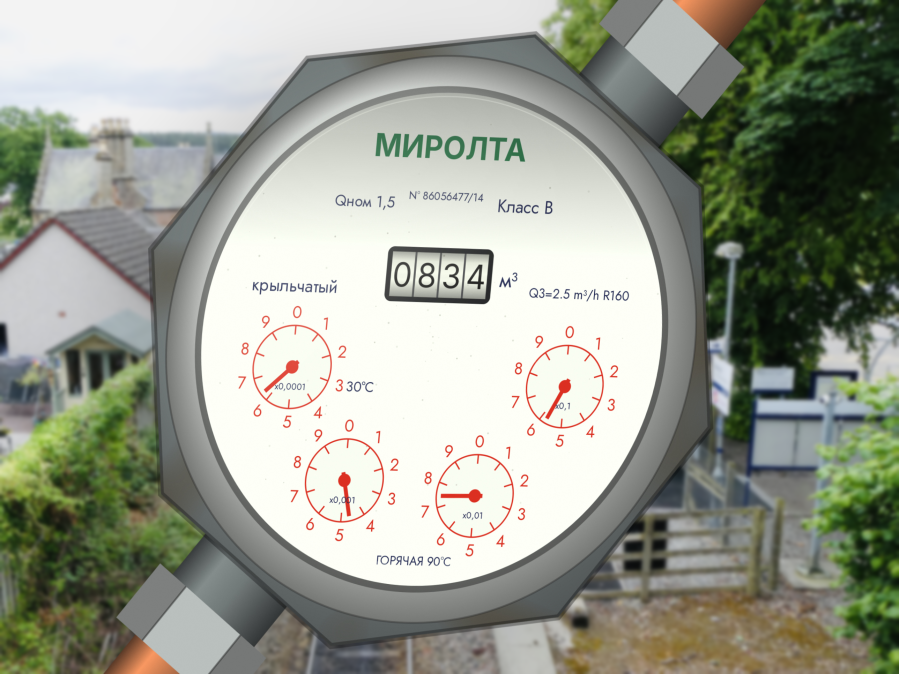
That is 834.5746 m³
